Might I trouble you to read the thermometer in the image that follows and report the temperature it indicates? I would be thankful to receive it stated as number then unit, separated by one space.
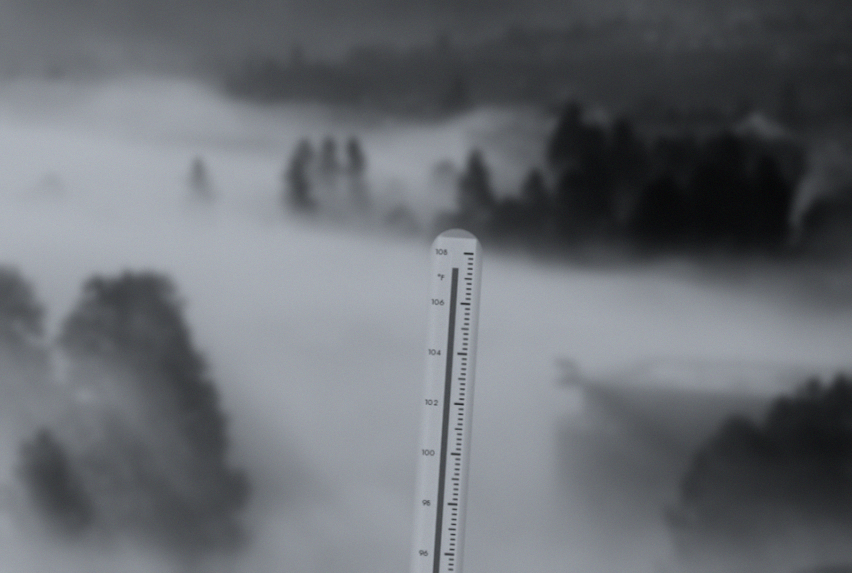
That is 107.4 °F
